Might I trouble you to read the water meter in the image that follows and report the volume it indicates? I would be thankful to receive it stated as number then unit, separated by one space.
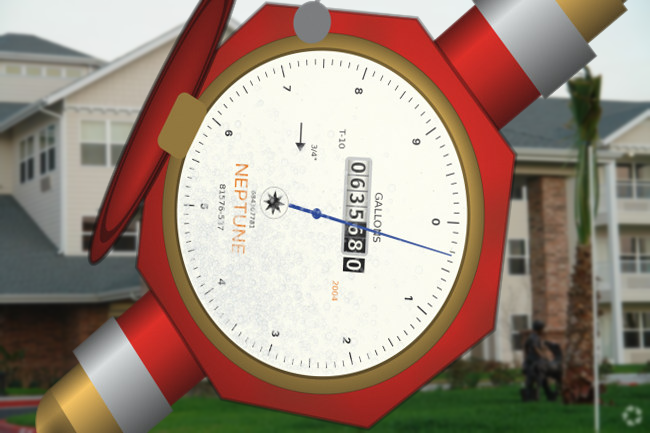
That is 635680.3 gal
